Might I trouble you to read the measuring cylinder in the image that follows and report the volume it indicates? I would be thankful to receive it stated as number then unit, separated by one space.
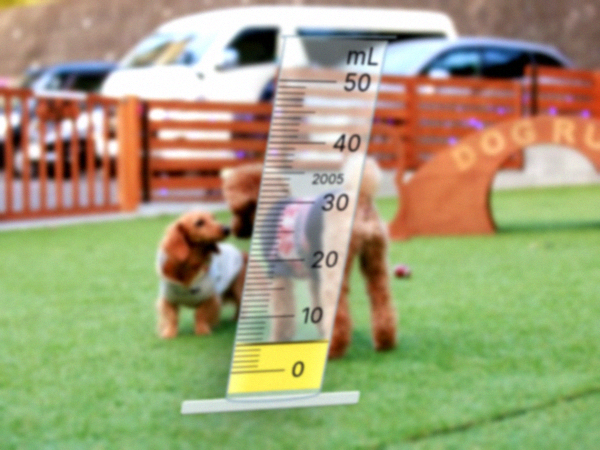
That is 5 mL
